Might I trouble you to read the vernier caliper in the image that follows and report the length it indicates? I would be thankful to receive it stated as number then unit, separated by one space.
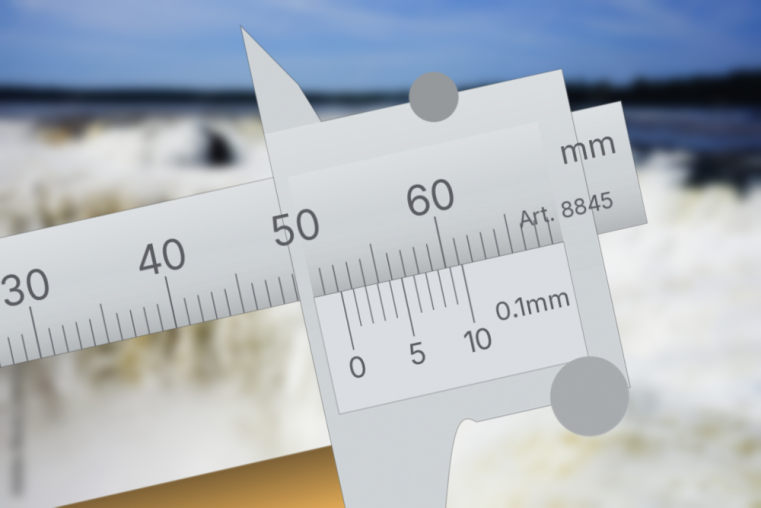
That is 52.2 mm
